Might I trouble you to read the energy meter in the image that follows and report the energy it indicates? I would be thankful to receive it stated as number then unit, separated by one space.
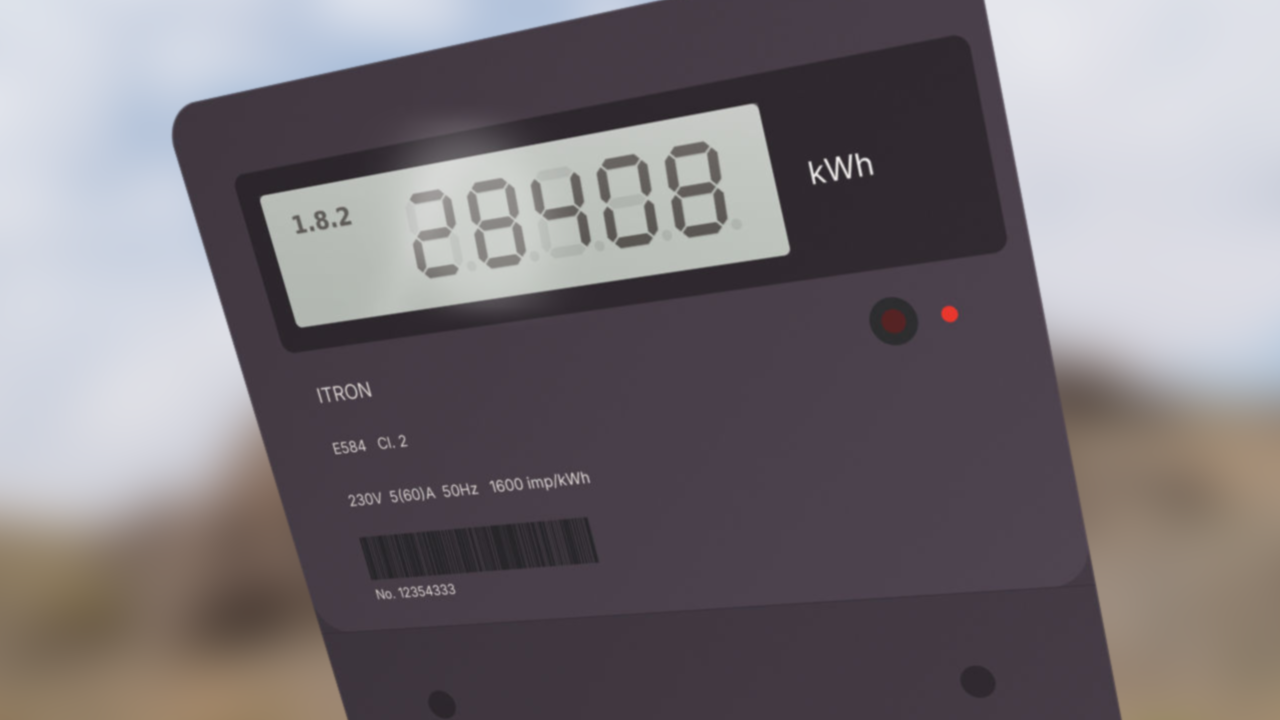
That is 28408 kWh
